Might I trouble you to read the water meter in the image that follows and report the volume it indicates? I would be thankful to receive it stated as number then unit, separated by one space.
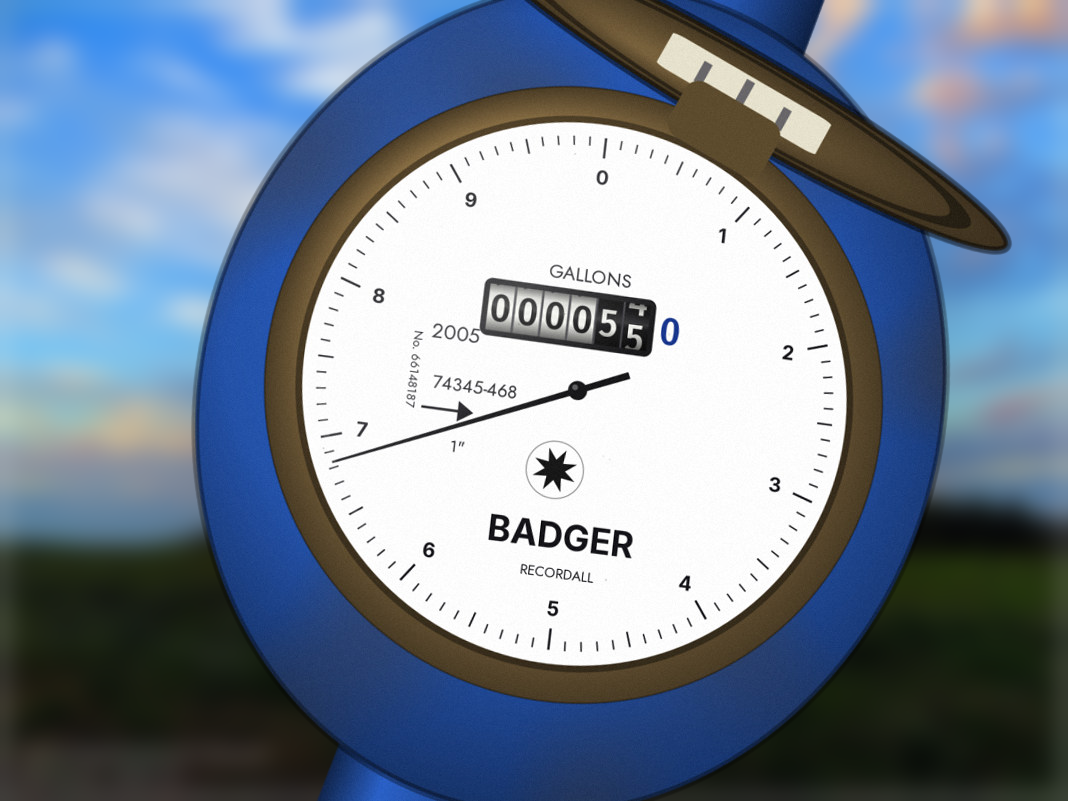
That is 546.8 gal
